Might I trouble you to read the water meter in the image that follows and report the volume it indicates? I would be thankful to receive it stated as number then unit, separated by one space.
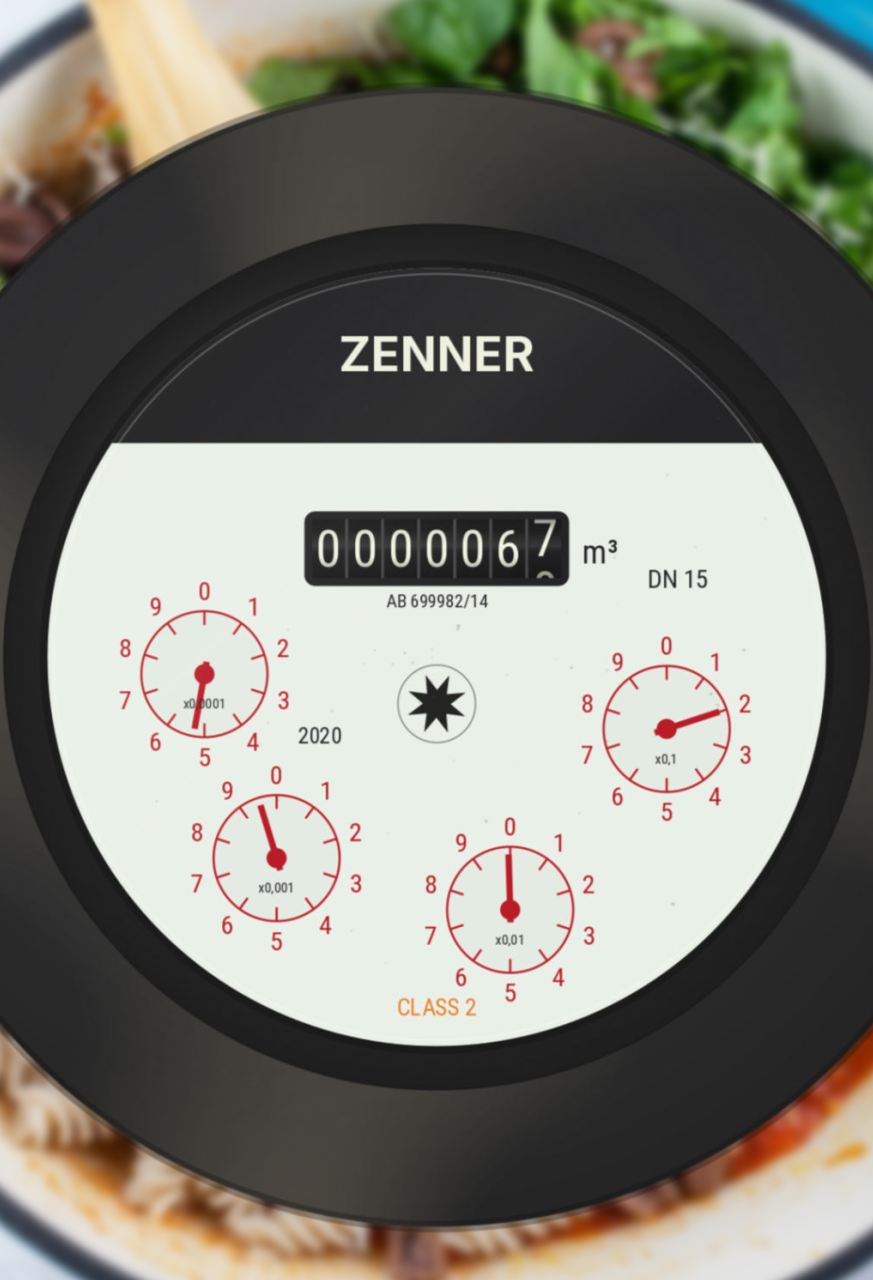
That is 67.1995 m³
